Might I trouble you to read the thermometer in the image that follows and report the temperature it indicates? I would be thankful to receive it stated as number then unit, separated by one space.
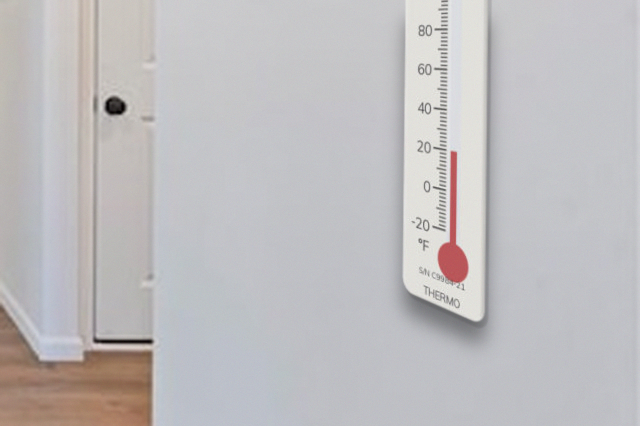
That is 20 °F
